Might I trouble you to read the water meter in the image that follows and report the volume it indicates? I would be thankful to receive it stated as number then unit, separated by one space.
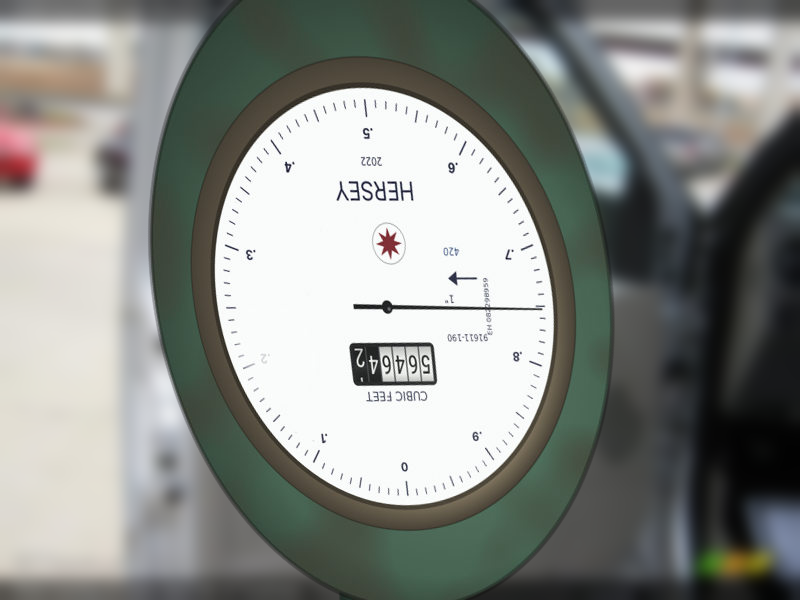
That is 564641.75 ft³
